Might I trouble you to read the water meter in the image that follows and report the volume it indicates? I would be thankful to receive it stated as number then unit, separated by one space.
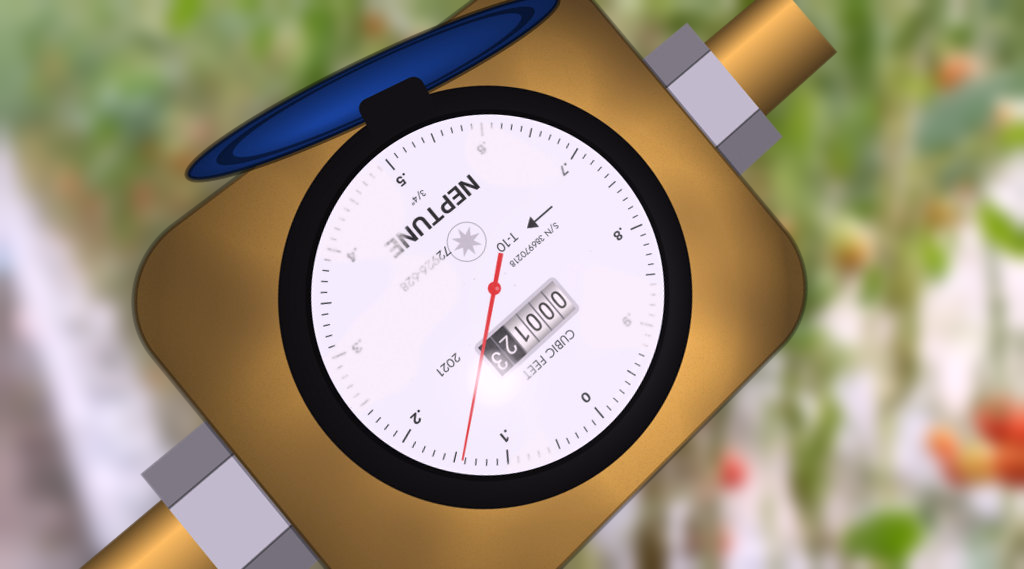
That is 123.14 ft³
